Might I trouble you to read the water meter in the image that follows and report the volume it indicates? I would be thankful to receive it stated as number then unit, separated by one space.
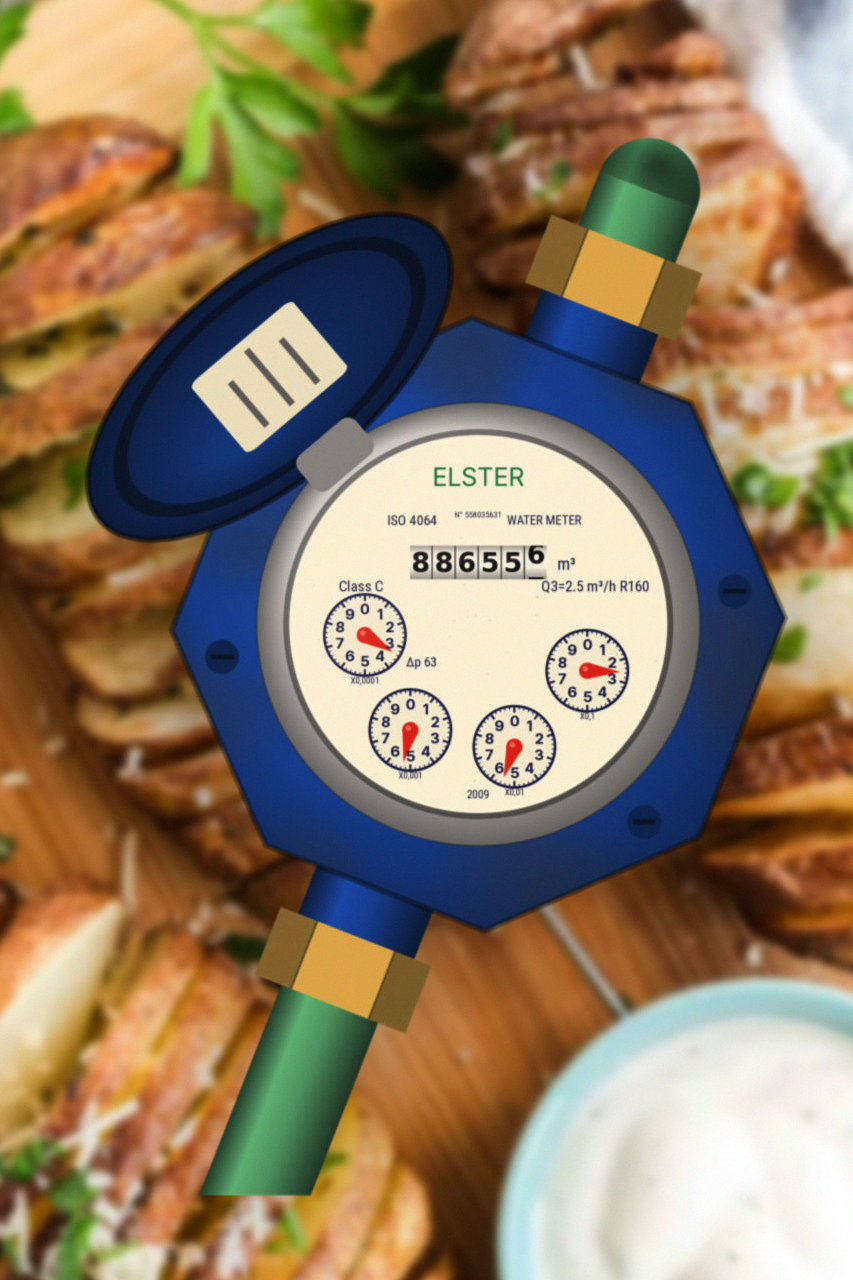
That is 886556.2553 m³
